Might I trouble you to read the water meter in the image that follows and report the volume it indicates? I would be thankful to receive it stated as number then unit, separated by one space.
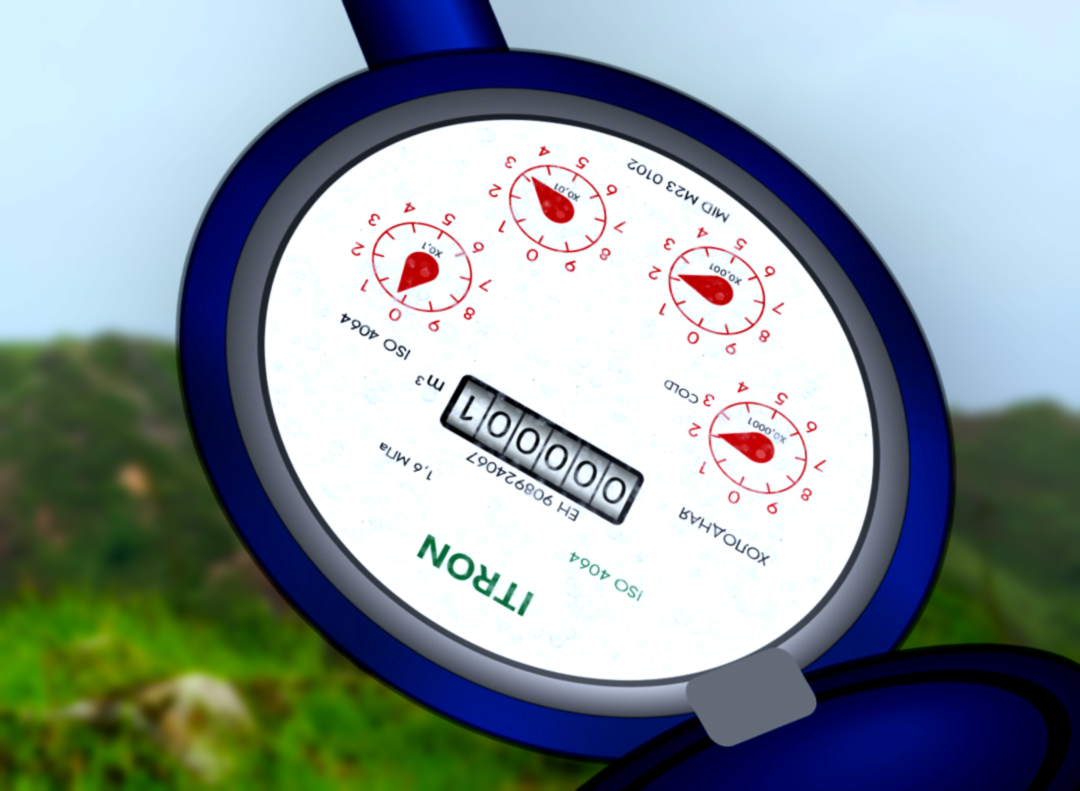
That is 1.0322 m³
